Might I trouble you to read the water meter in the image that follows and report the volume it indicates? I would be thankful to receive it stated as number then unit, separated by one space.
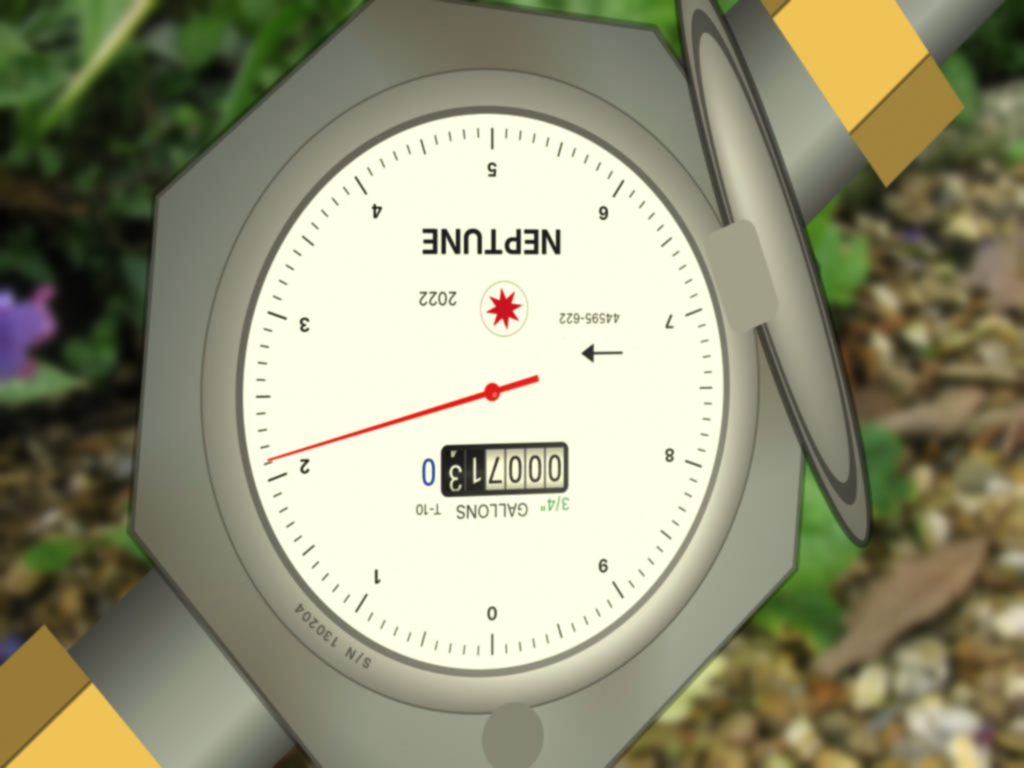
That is 7132.1 gal
